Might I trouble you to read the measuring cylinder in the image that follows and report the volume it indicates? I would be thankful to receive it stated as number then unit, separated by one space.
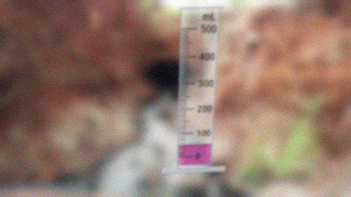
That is 50 mL
